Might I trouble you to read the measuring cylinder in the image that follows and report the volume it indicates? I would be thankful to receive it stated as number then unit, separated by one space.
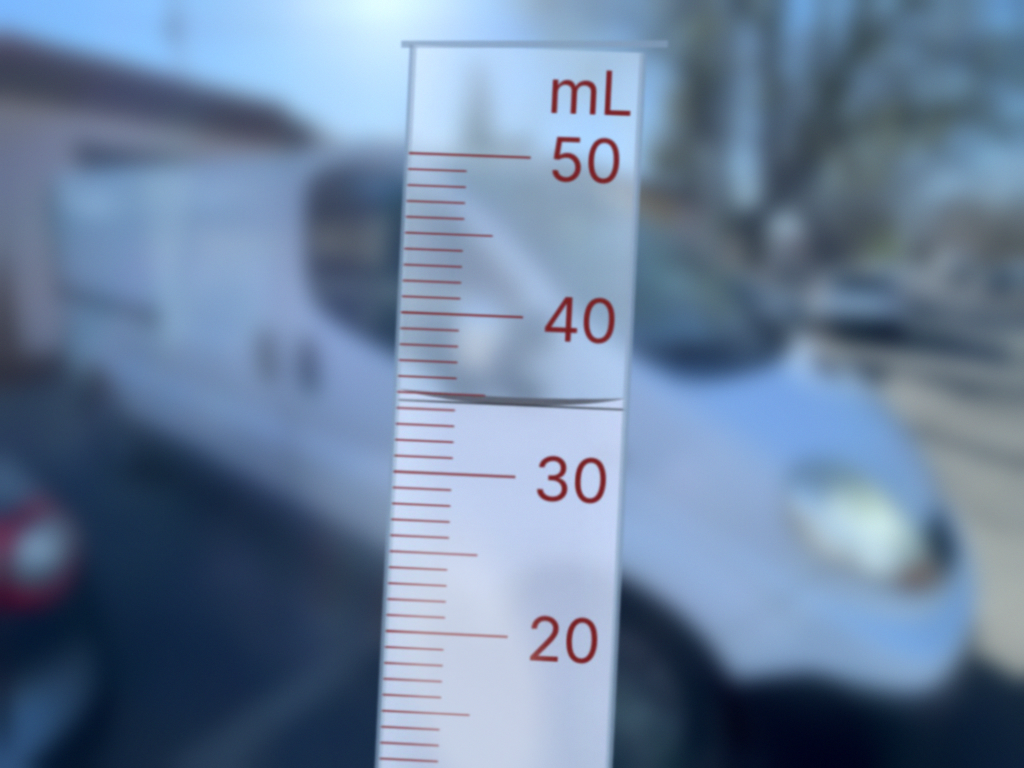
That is 34.5 mL
